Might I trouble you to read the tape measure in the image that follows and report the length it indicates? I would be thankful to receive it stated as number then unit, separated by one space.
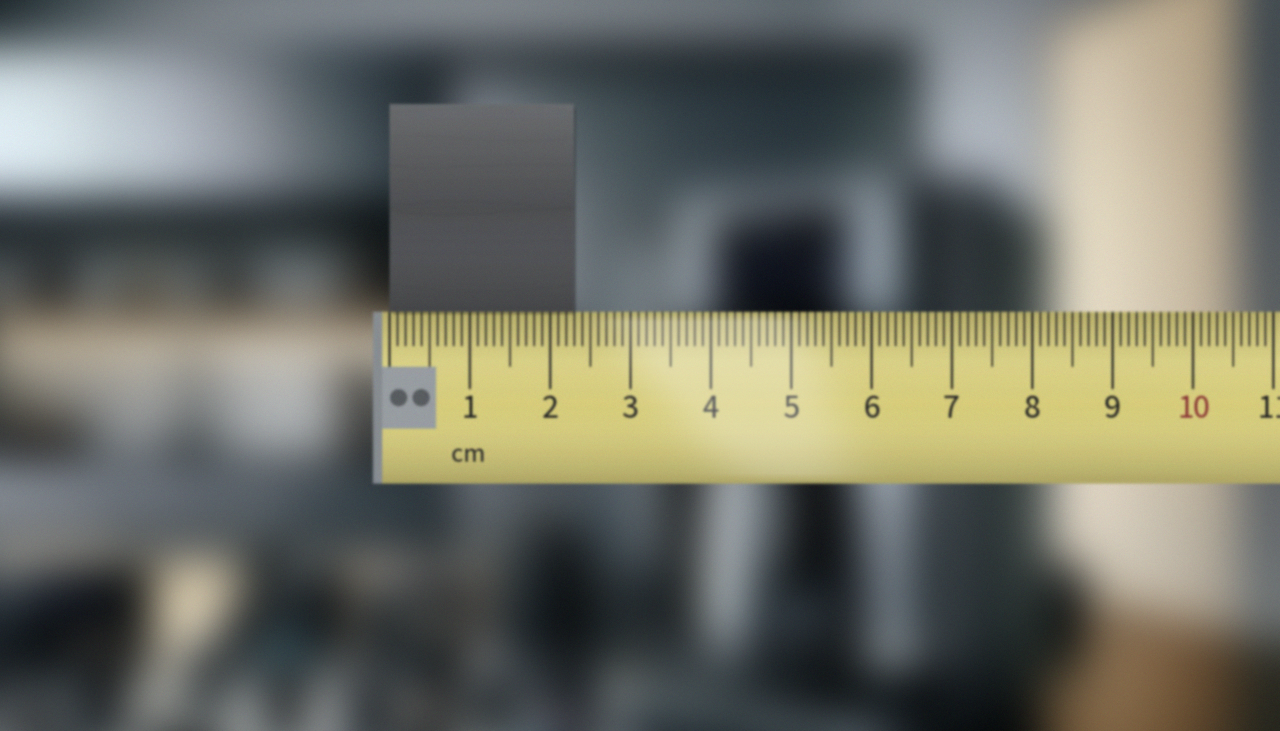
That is 2.3 cm
